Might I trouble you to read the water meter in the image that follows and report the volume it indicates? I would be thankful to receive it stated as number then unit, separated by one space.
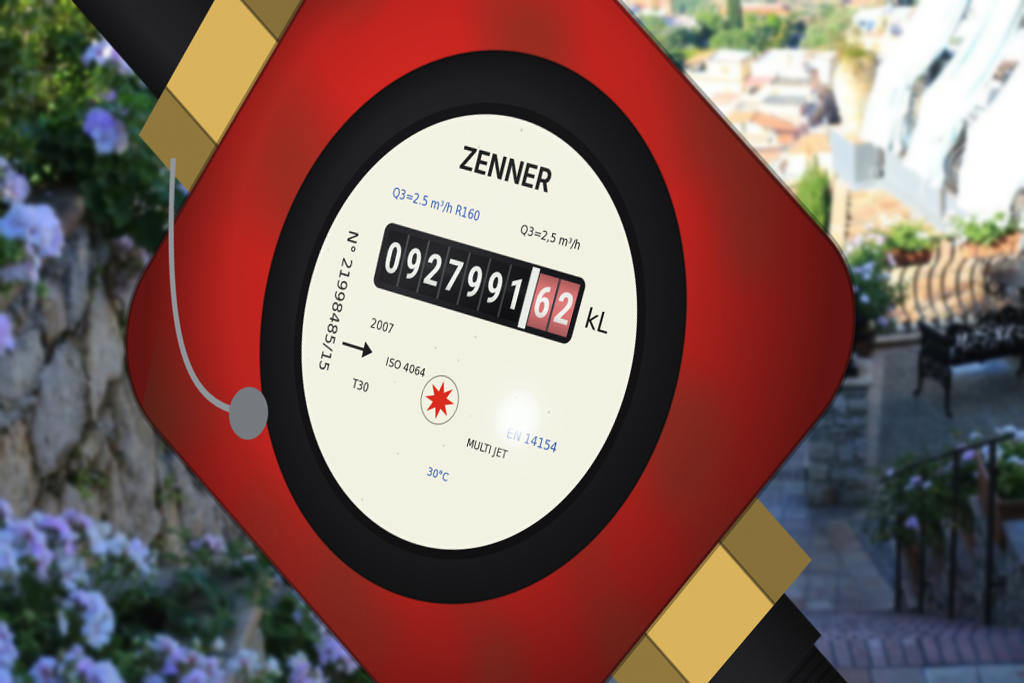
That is 927991.62 kL
